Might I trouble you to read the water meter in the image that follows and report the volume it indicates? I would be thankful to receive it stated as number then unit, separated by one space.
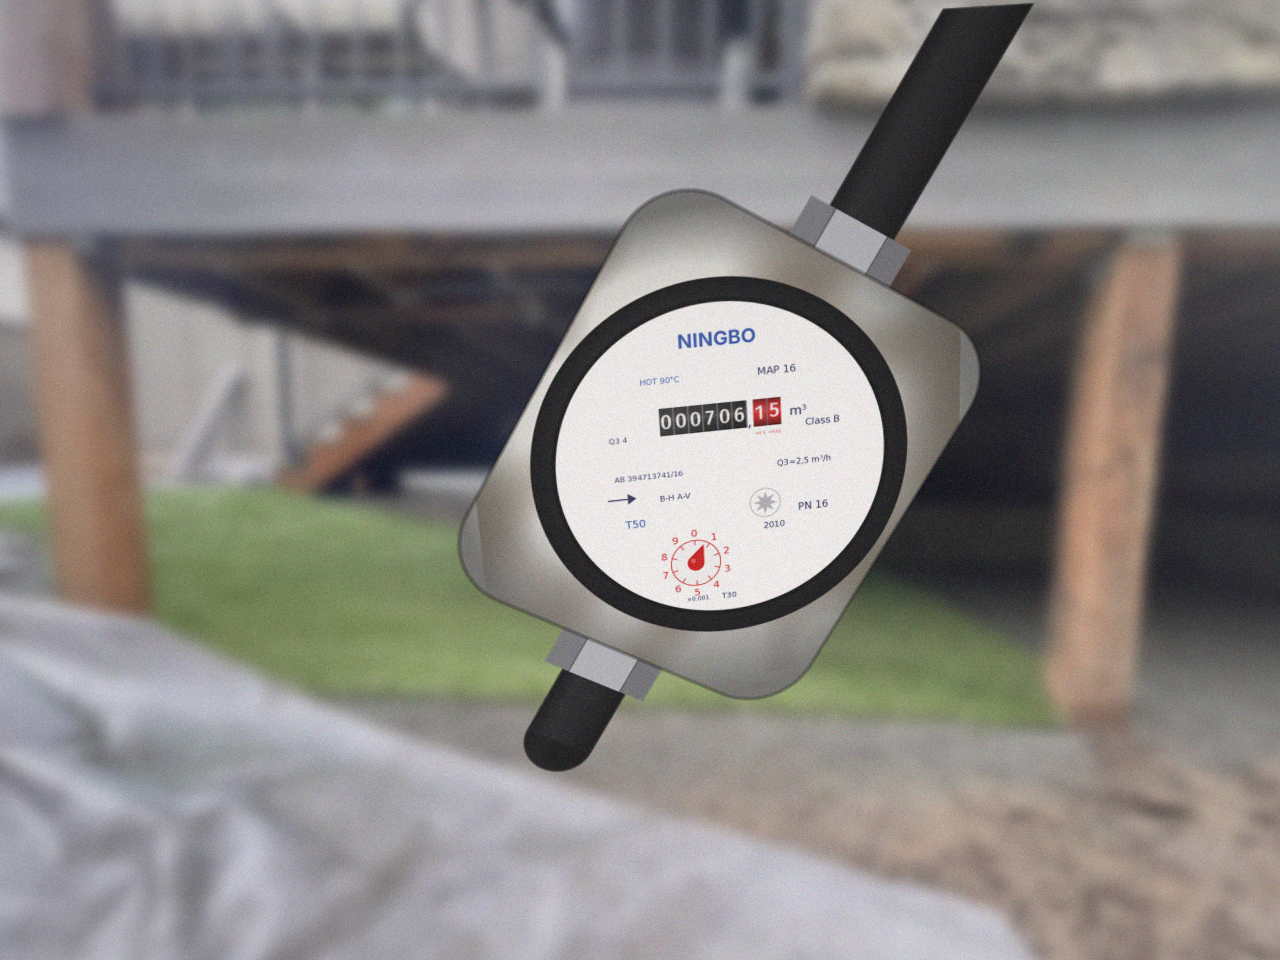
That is 706.150 m³
